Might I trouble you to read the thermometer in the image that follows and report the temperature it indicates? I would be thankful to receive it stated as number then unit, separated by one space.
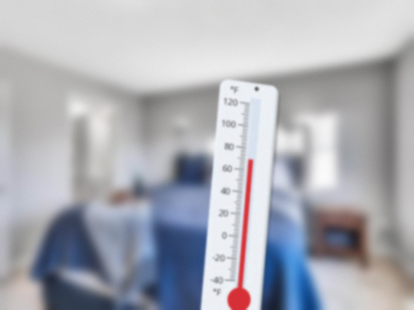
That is 70 °F
